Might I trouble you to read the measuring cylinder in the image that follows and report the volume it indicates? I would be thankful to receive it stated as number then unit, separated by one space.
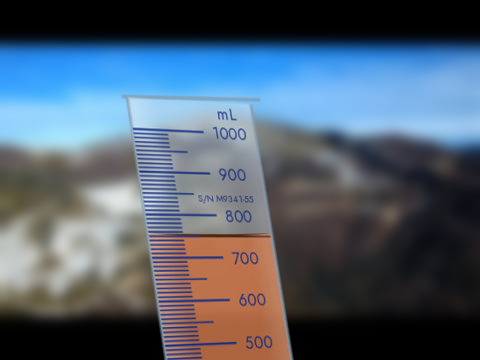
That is 750 mL
